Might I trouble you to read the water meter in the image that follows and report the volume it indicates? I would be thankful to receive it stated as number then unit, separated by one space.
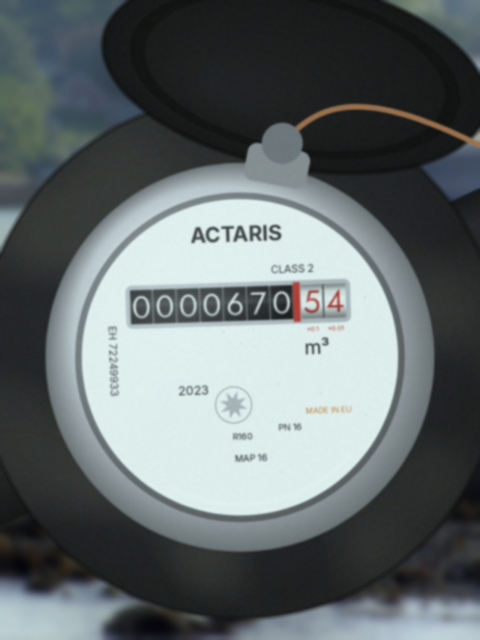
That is 670.54 m³
